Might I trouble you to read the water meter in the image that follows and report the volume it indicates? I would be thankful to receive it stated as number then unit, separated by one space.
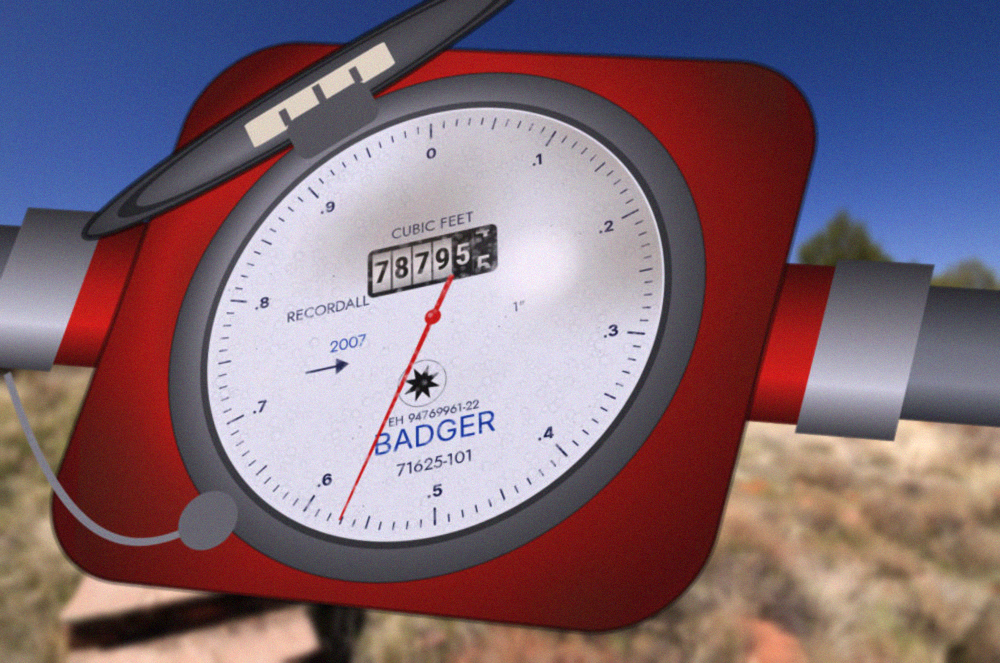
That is 787954.57 ft³
